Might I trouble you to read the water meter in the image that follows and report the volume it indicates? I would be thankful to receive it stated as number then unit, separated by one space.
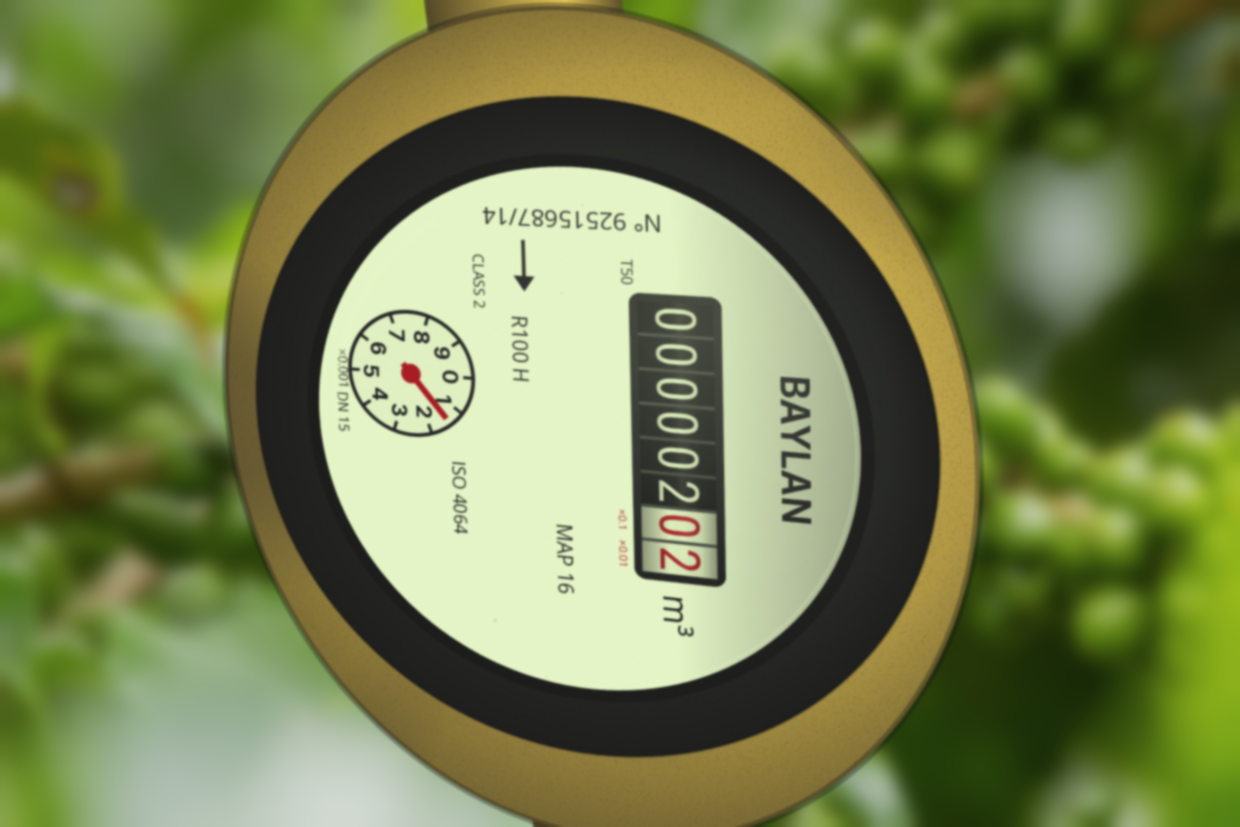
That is 2.021 m³
